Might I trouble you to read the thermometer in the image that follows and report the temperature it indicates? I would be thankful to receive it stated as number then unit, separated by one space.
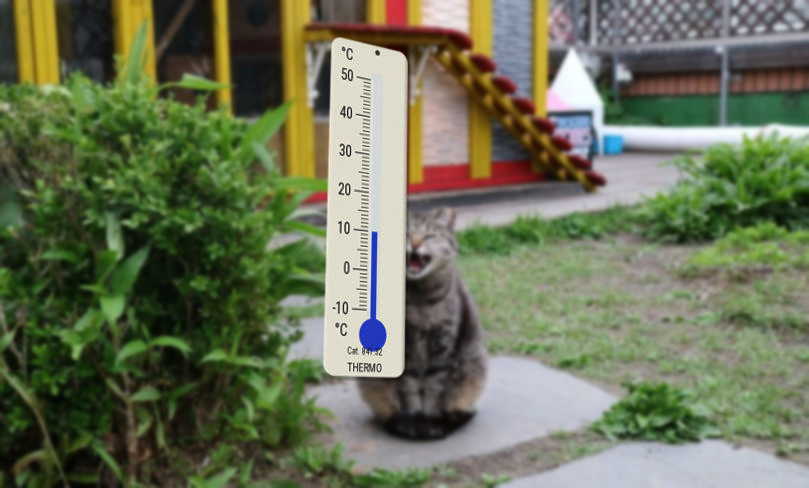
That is 10 °C
